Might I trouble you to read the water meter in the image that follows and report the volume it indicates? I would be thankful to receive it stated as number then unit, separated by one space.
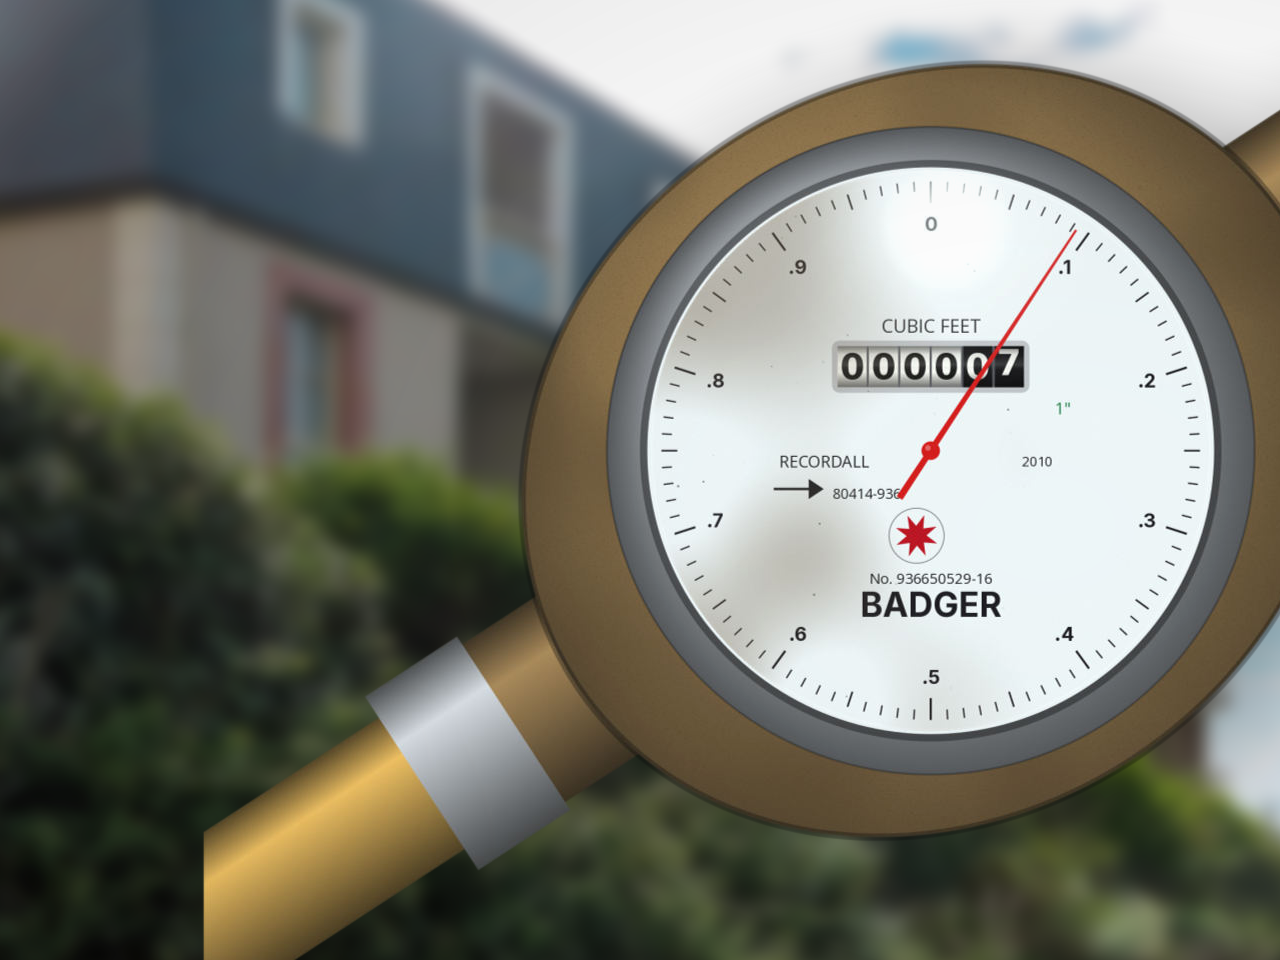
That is 7.09 ft³
